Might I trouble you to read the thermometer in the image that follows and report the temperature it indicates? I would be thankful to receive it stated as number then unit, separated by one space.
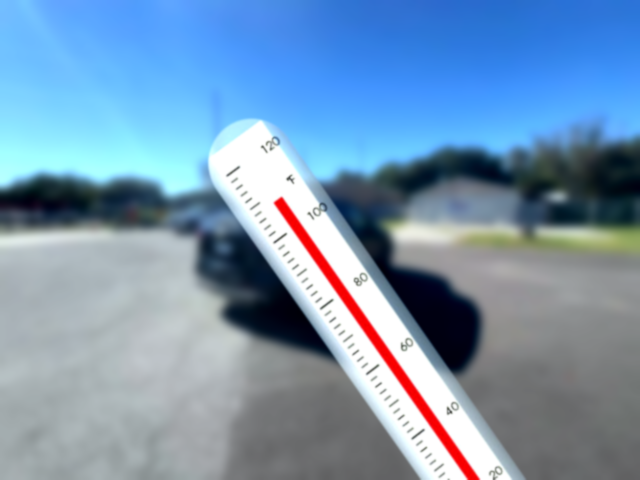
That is 108 °F
